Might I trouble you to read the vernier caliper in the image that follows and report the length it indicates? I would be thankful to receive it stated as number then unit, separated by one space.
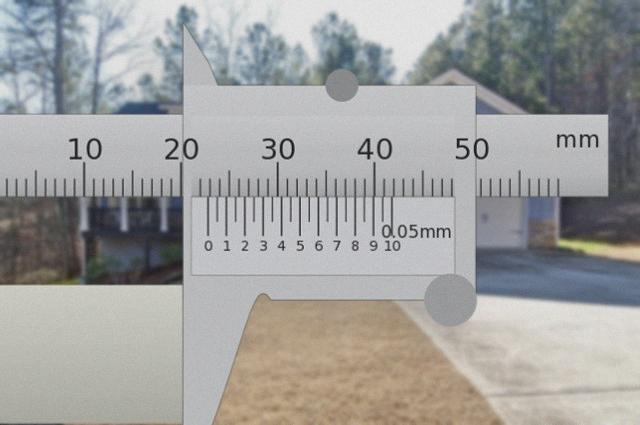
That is 22.8 mm
